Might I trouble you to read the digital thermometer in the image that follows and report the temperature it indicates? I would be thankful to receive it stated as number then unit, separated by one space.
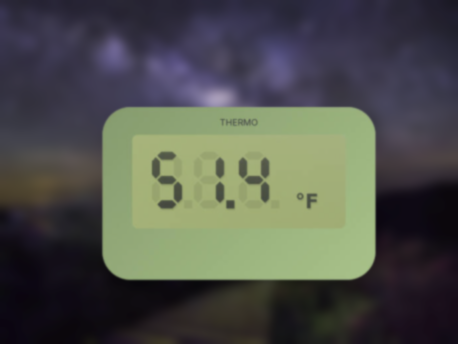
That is 51.4 °F
